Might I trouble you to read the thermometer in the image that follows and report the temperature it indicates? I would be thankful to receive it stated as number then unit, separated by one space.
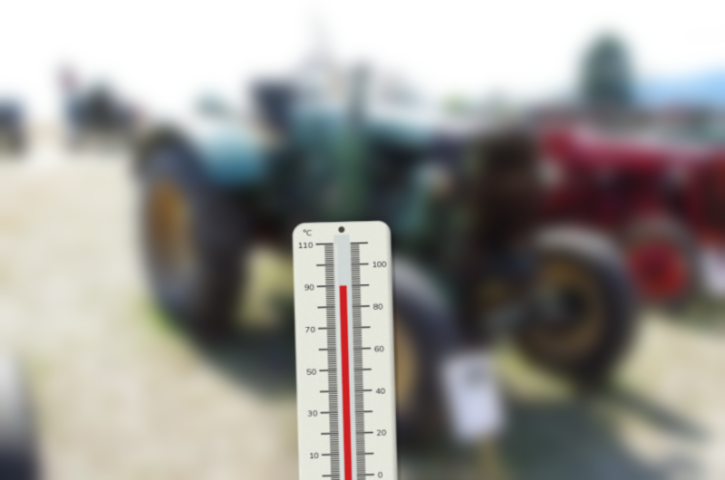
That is 90 °C
